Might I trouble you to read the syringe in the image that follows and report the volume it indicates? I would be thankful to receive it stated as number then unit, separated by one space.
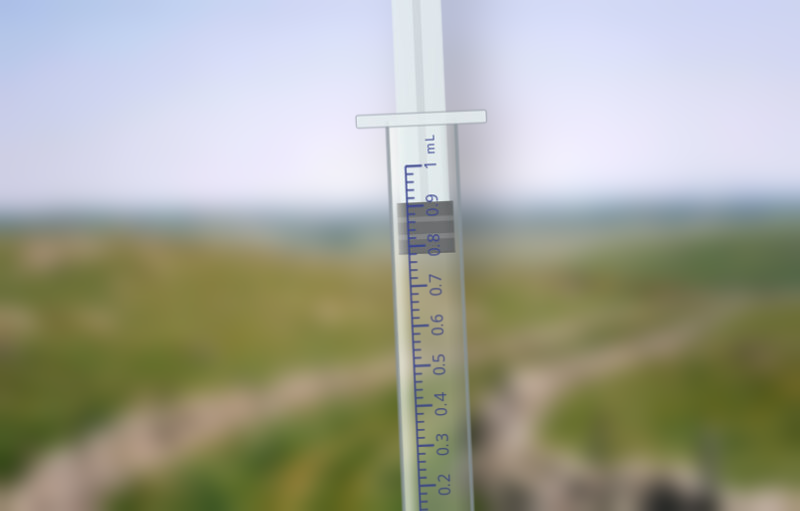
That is 0.78 mL
